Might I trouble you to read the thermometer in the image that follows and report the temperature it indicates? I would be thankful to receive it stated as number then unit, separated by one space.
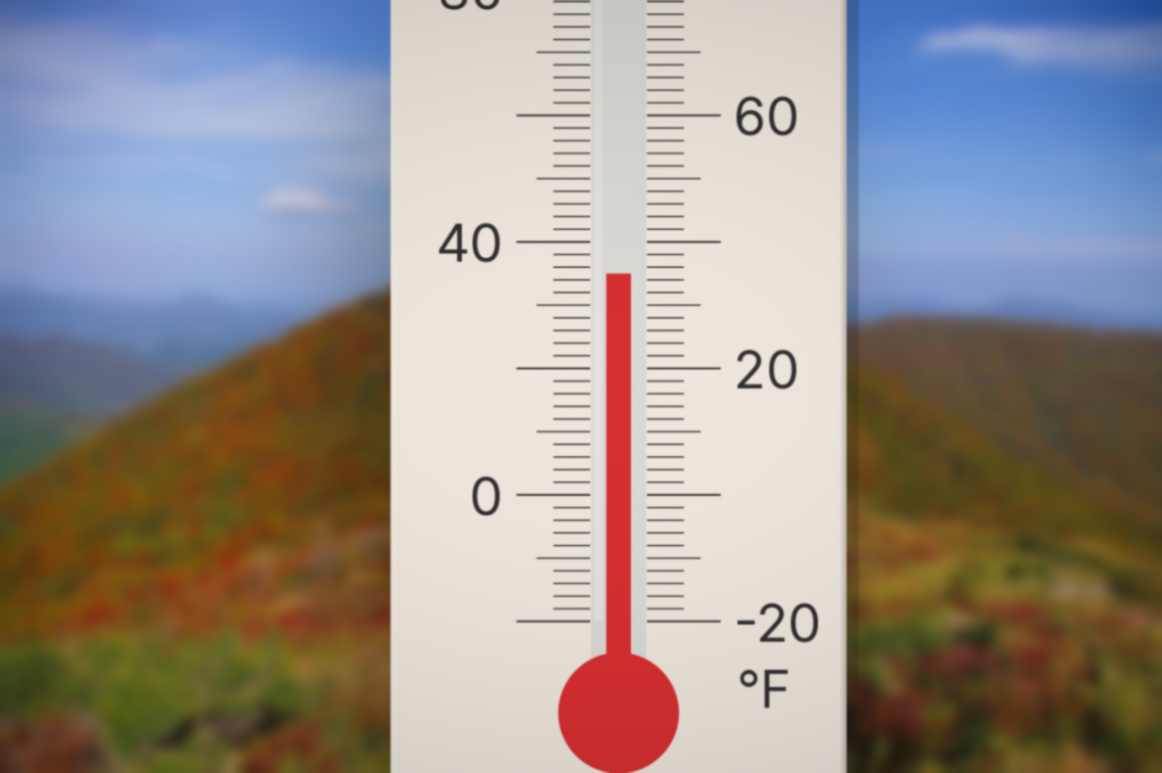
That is 35 °F
